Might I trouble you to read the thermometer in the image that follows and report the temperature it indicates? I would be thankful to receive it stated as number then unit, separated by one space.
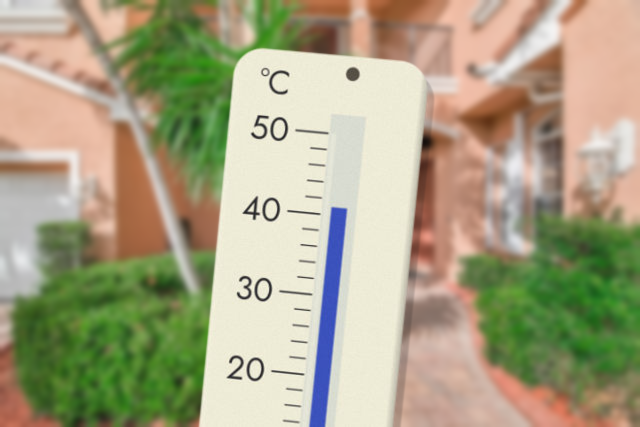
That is 41 °C
